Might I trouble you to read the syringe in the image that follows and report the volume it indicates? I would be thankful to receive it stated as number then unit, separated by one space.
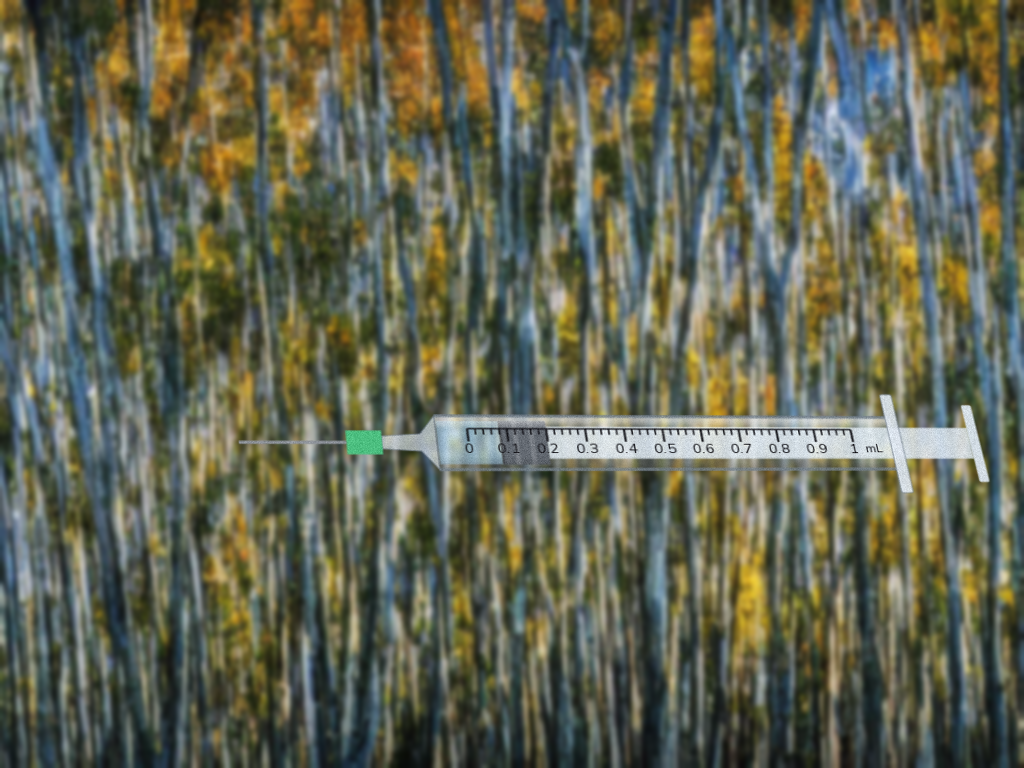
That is 0.08 mL
